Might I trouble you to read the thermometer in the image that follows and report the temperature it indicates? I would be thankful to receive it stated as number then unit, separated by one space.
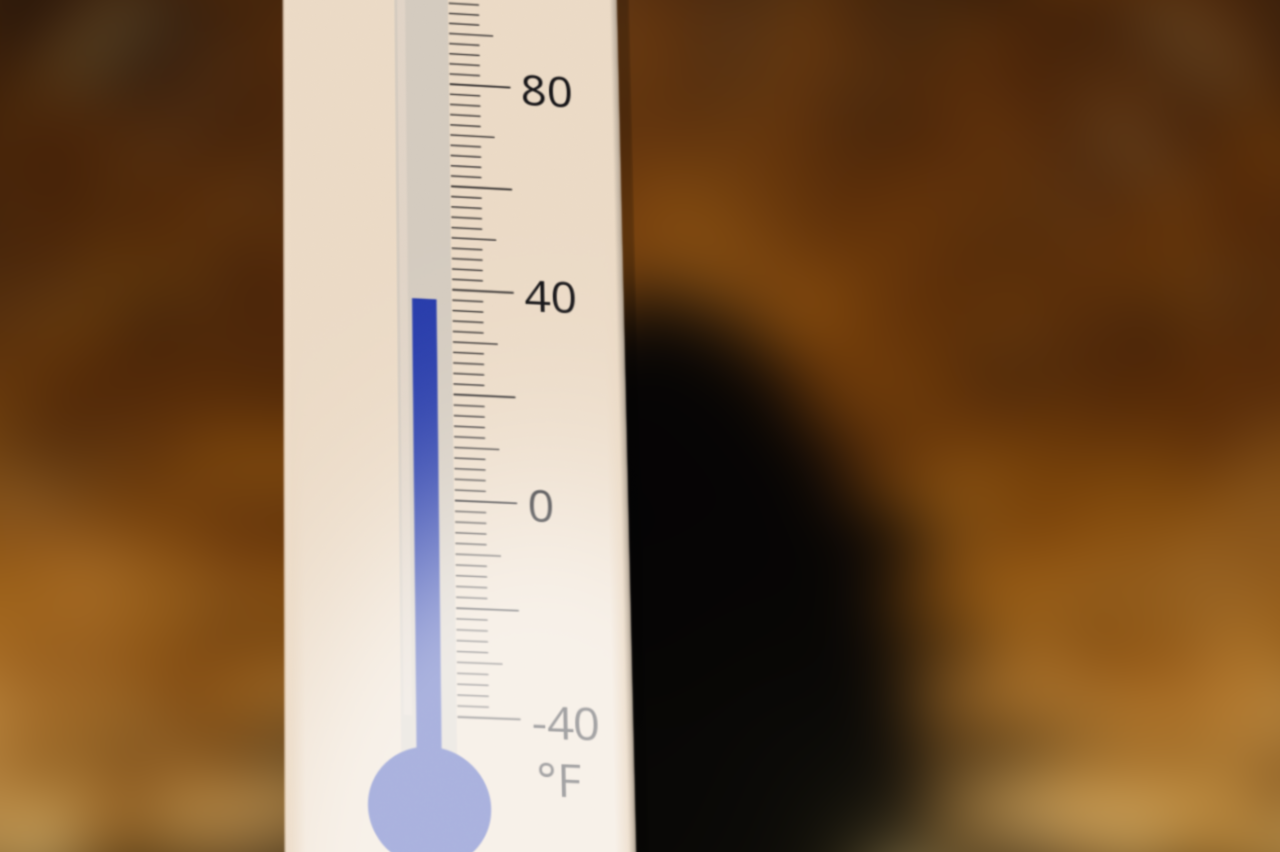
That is 38 °F
